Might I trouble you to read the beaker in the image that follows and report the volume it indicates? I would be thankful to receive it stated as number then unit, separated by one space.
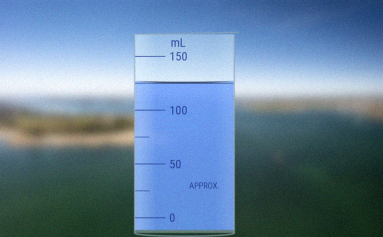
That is 125 mL
